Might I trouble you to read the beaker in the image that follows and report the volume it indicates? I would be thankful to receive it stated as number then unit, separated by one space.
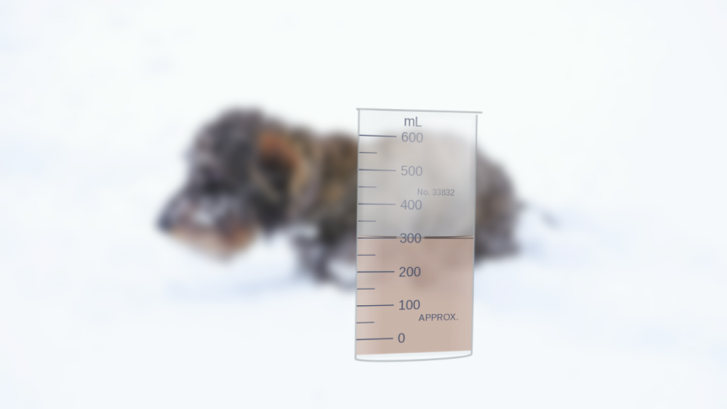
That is 300 mL
